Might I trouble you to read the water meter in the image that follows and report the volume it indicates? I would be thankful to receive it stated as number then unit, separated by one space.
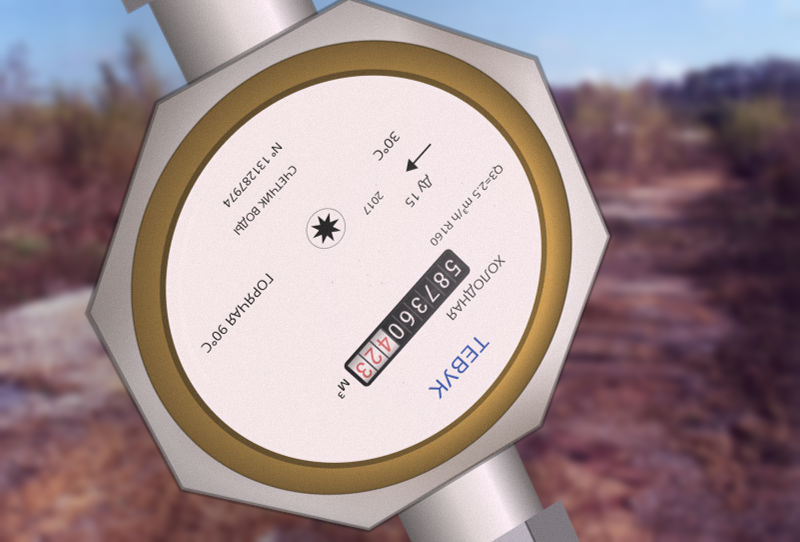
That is 587360.423 m³
